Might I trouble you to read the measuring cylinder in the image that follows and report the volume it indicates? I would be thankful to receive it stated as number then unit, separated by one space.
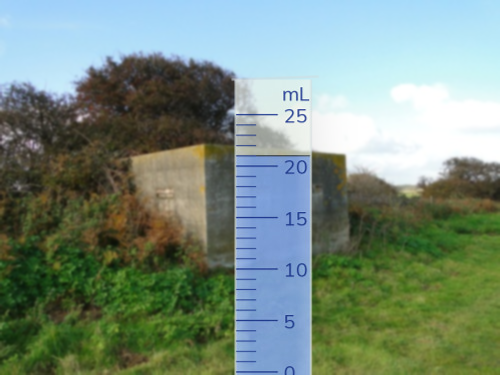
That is 21 mL
